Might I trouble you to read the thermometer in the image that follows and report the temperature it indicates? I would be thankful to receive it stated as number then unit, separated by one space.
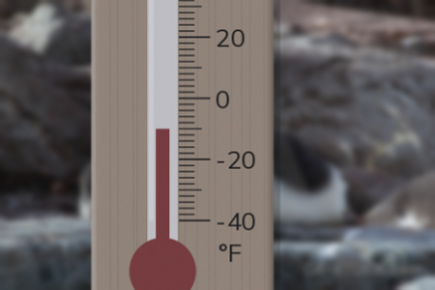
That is -10 °F
